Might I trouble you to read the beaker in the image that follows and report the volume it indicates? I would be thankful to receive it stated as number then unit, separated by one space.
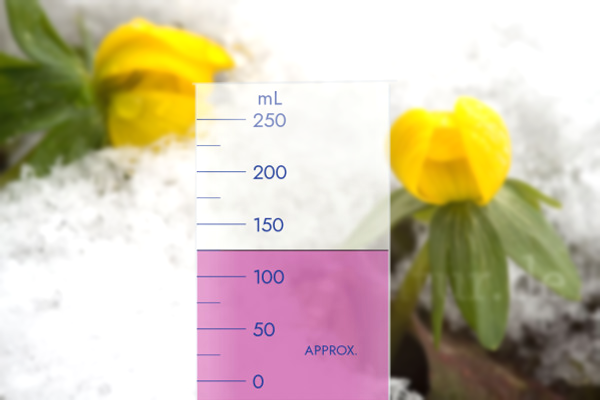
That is 125 mL
